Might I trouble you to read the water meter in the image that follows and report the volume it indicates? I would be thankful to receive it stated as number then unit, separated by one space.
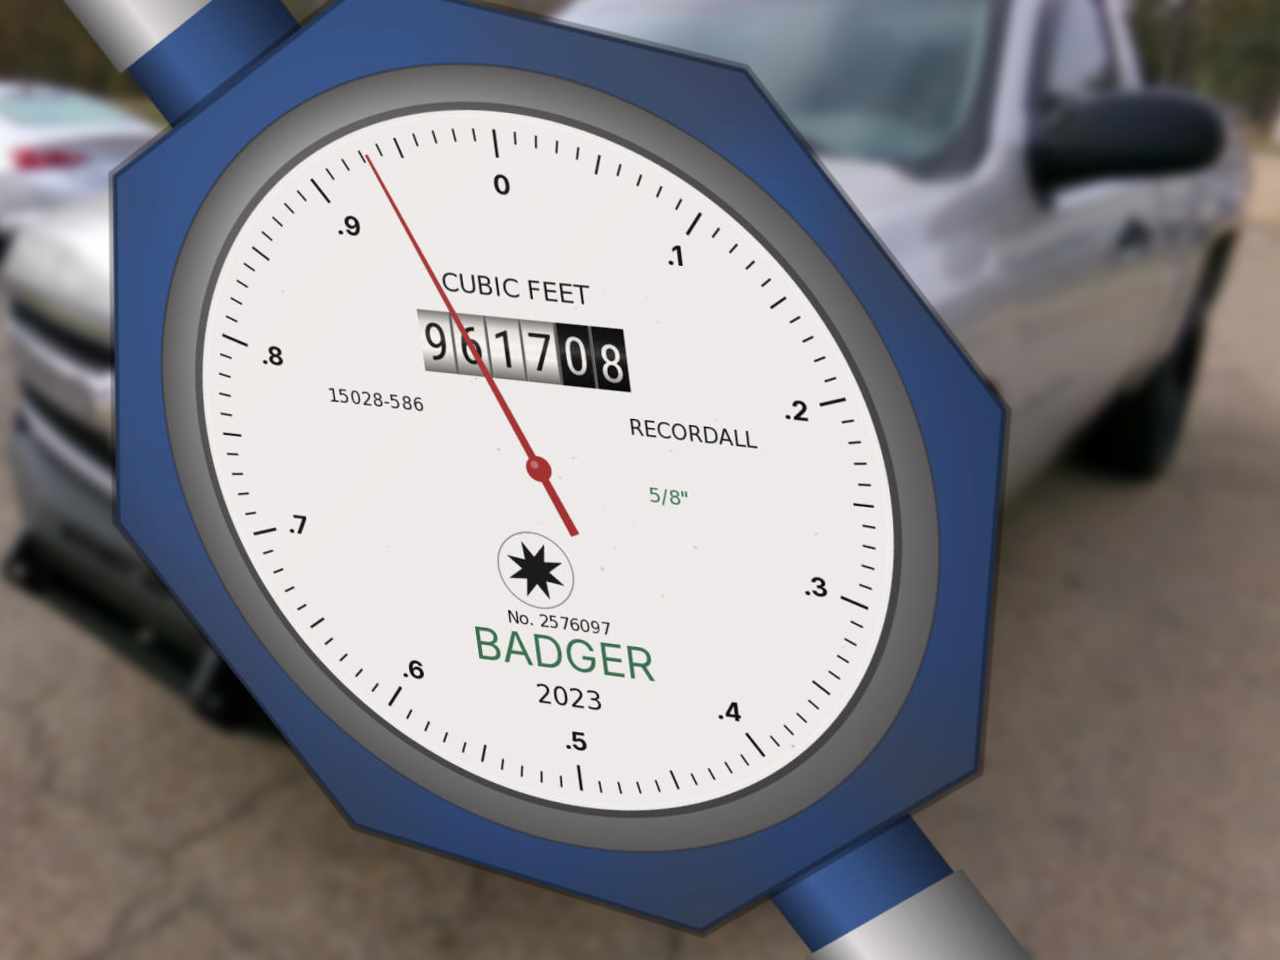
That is 961707.93 ft³
